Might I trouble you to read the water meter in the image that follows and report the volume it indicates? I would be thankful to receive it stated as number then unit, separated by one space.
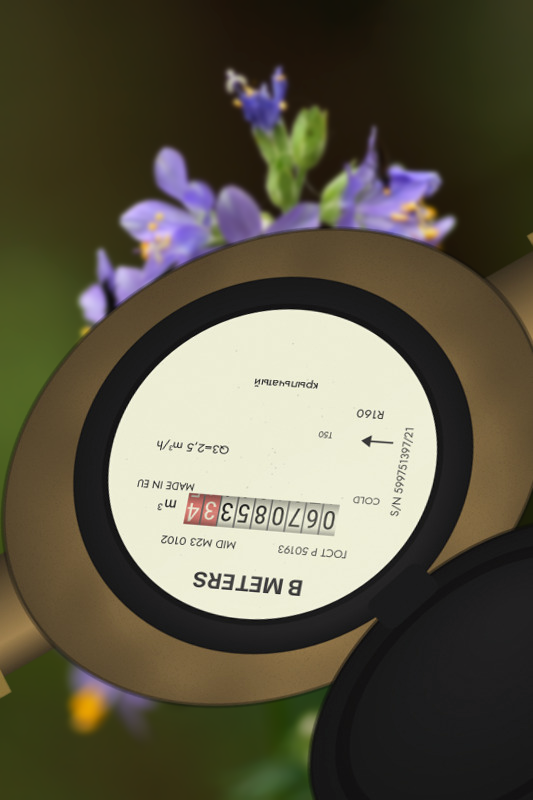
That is 670853.34 m³
